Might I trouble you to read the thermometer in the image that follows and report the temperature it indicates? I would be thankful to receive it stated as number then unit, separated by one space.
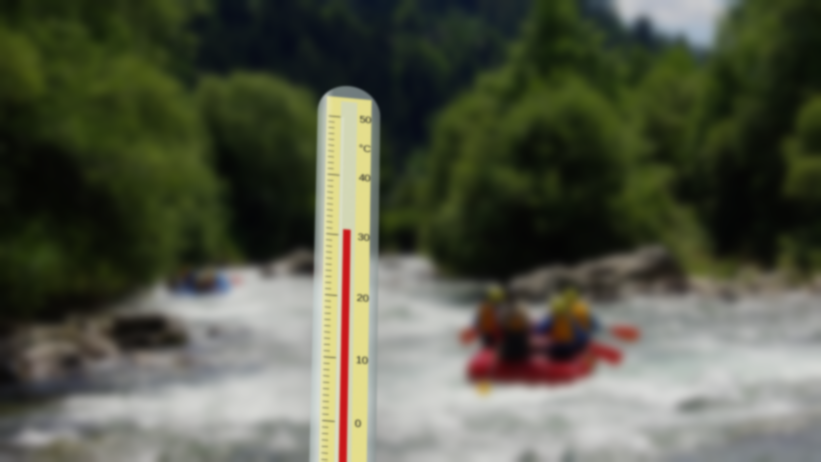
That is 31 °C
